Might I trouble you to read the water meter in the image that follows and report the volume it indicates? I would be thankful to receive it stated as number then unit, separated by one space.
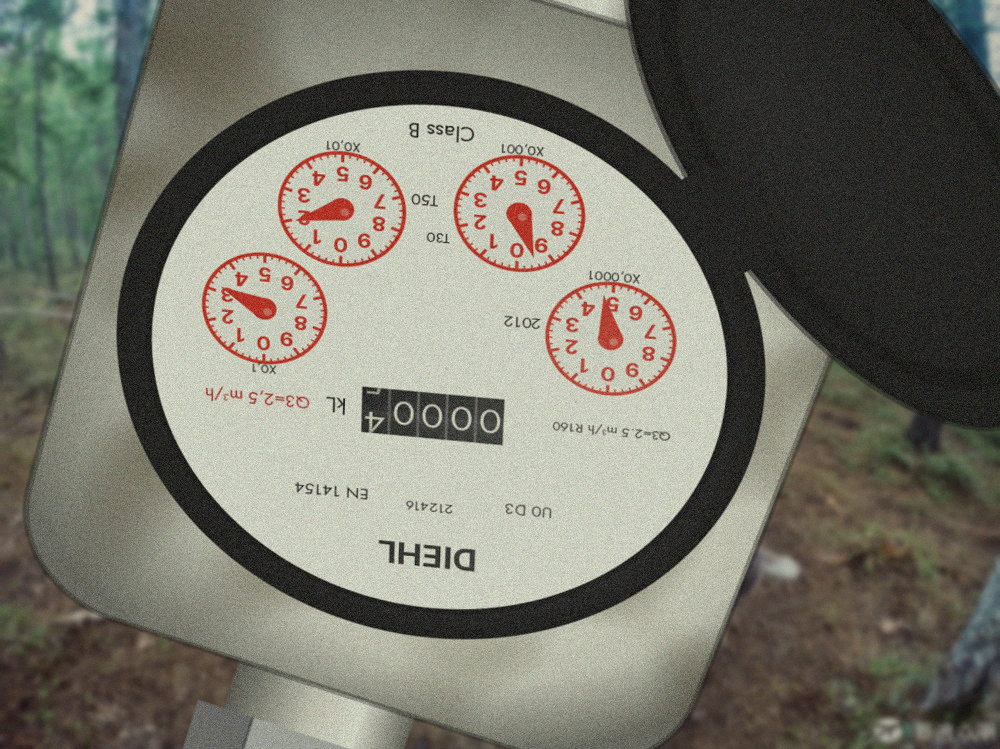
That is 4.3194 kL
